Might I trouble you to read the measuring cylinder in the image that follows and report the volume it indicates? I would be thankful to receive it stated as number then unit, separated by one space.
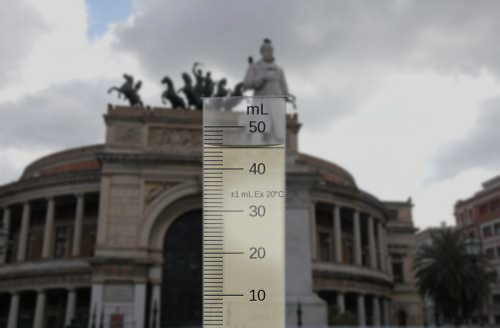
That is 45 mL
